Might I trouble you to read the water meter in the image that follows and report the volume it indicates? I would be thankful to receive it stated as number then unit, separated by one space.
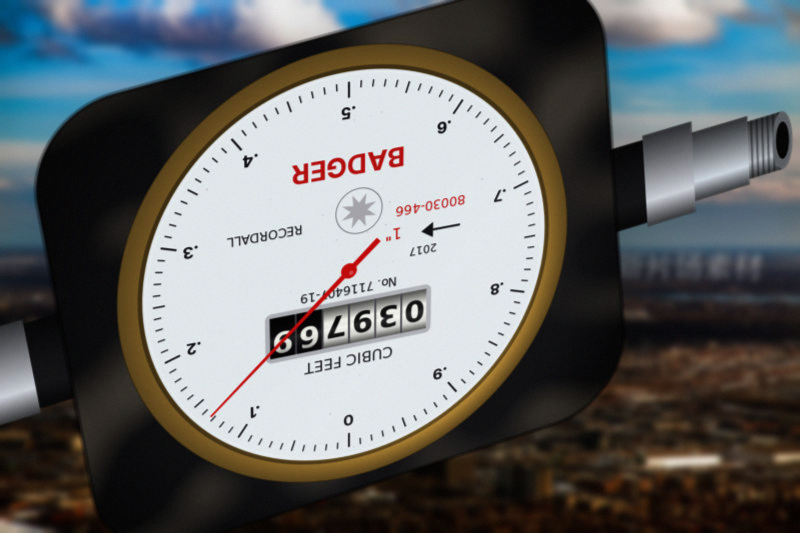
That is 39769.13 ft³
